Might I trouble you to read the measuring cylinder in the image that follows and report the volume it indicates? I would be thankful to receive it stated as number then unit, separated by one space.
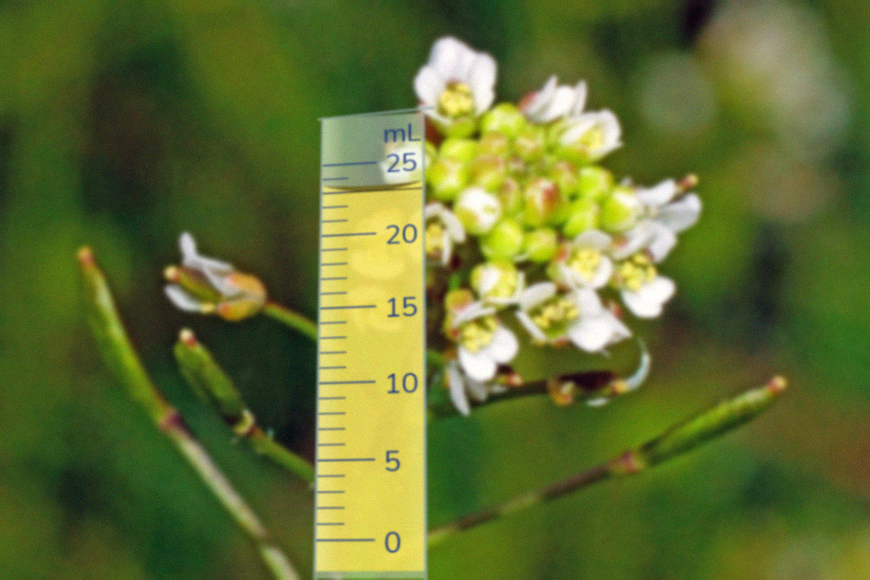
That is 23 mL
